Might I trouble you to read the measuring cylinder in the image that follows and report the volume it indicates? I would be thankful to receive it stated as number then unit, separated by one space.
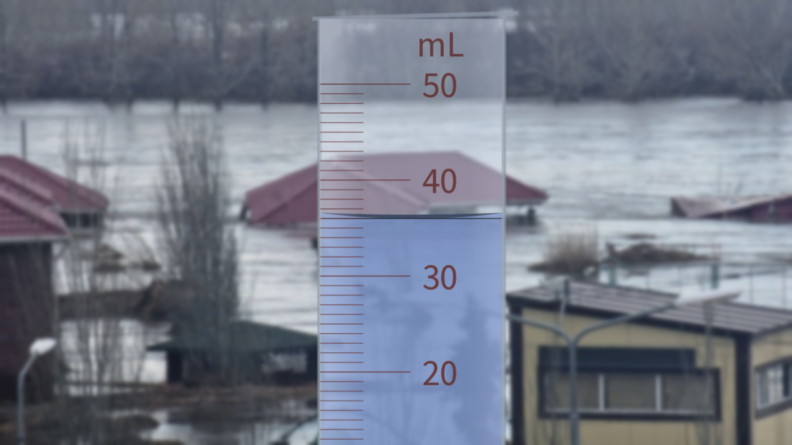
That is 36 mL
